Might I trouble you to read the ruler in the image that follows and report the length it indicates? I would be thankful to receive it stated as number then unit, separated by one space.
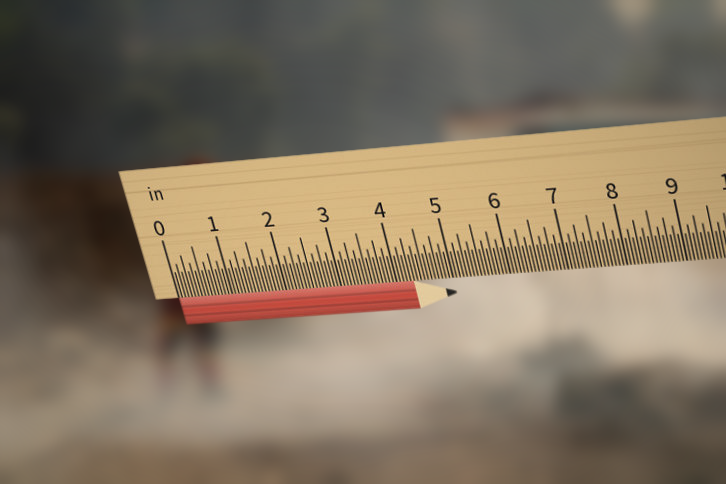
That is 5 in
